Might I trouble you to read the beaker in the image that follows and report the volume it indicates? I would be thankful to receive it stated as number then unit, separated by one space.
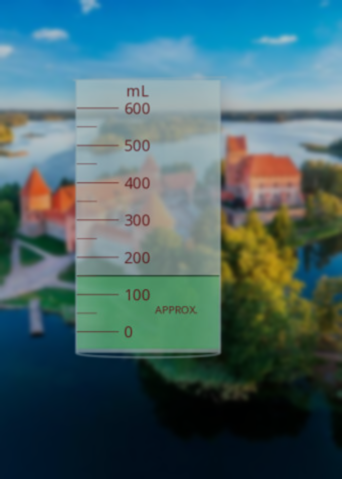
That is 150 mL
